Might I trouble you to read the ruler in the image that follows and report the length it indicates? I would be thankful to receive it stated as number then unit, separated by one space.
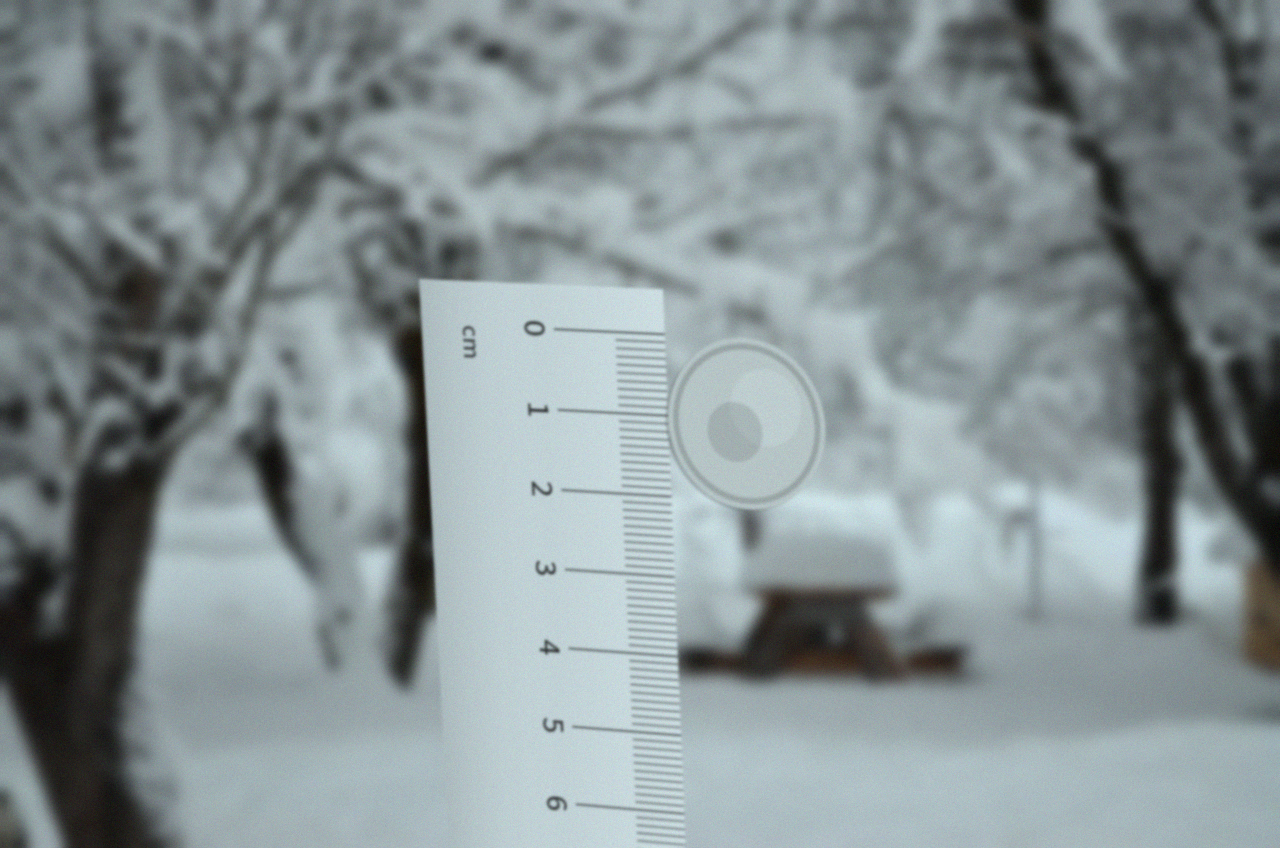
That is 2.1 cm
